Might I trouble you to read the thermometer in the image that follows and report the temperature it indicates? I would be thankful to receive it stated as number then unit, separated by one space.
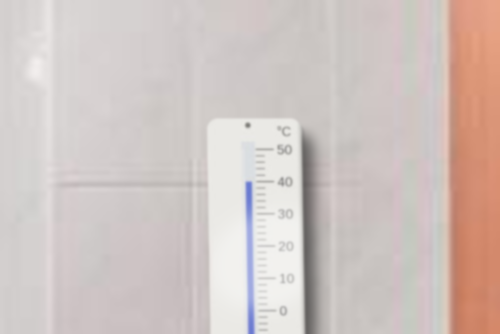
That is 40 °C
